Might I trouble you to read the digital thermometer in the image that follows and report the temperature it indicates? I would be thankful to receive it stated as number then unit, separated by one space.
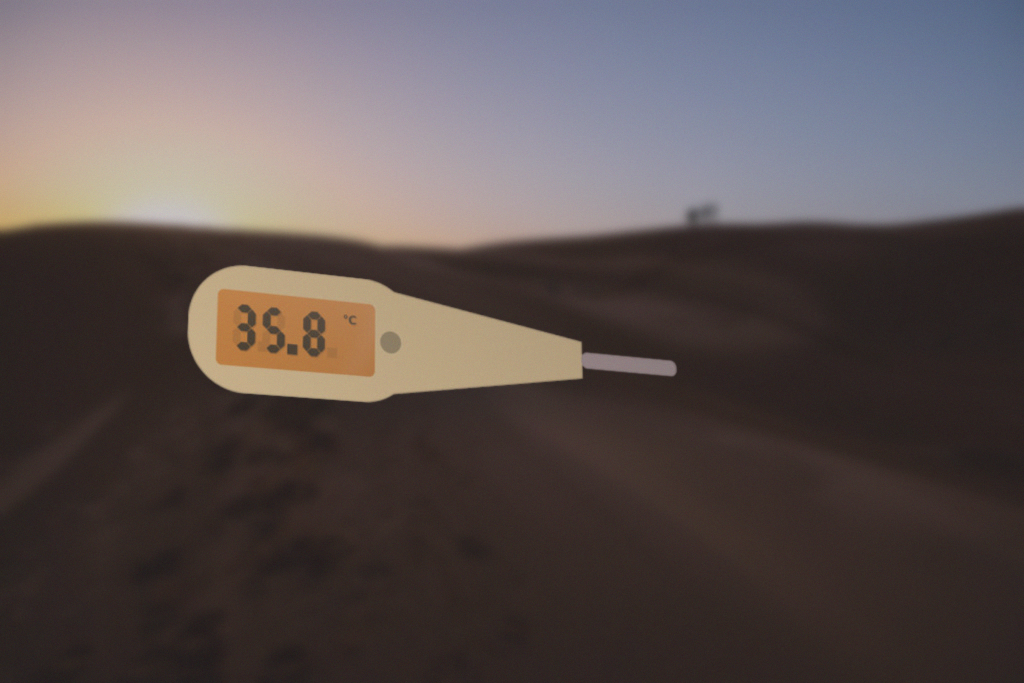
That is 35.8 °C
